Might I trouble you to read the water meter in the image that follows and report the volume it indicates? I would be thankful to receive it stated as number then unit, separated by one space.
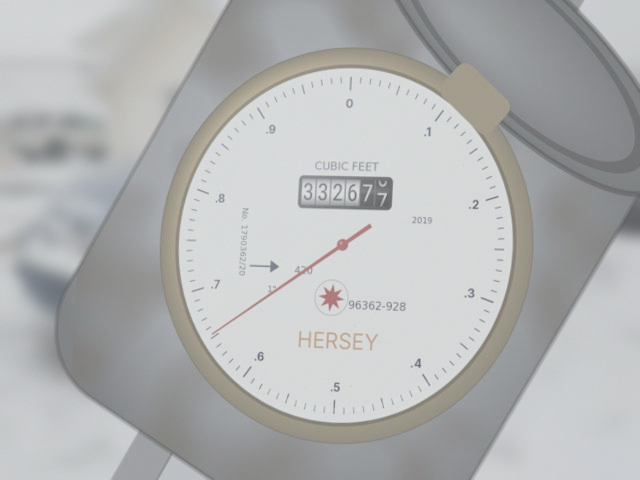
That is 332676.65 ft³
